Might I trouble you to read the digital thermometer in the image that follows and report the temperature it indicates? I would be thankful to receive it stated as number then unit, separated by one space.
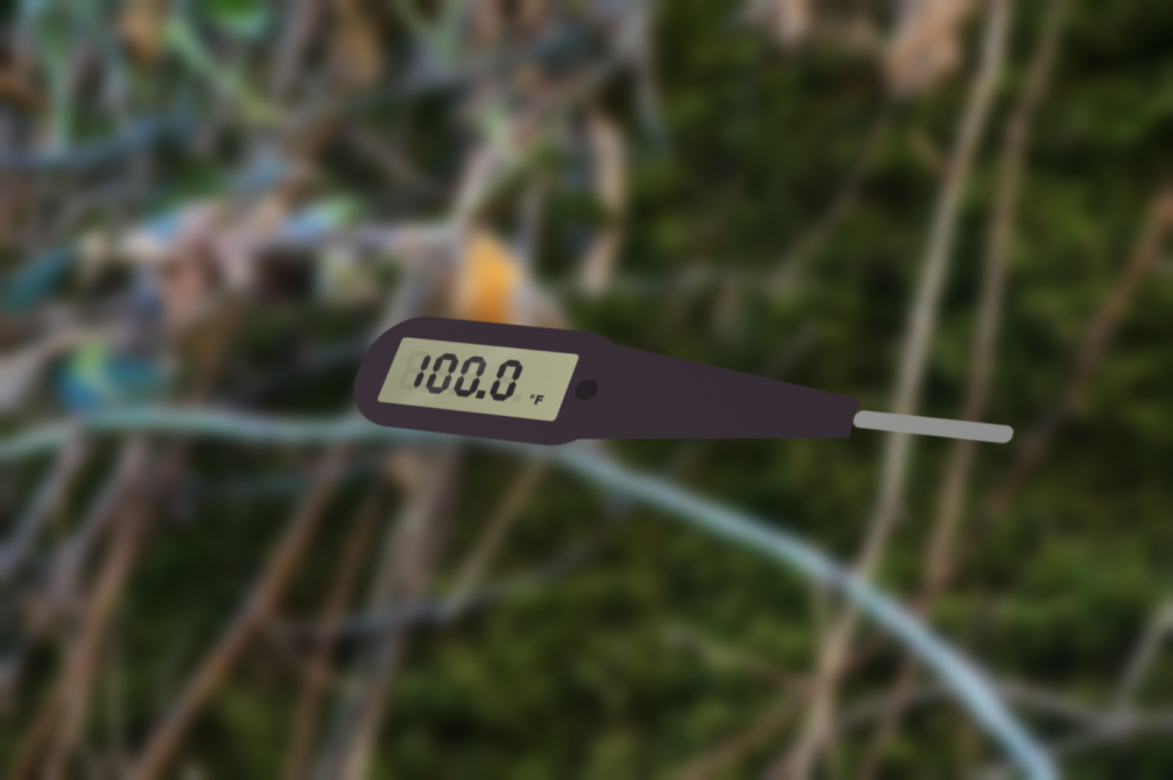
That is 100.0 °F
